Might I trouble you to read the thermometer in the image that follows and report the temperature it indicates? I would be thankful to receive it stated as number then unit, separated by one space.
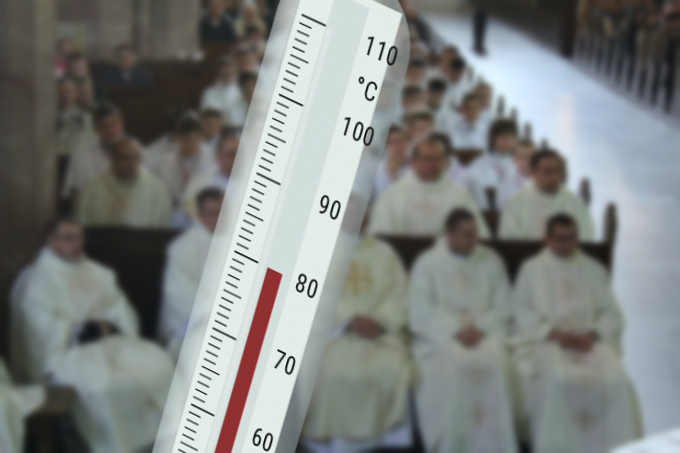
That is 80 °C
